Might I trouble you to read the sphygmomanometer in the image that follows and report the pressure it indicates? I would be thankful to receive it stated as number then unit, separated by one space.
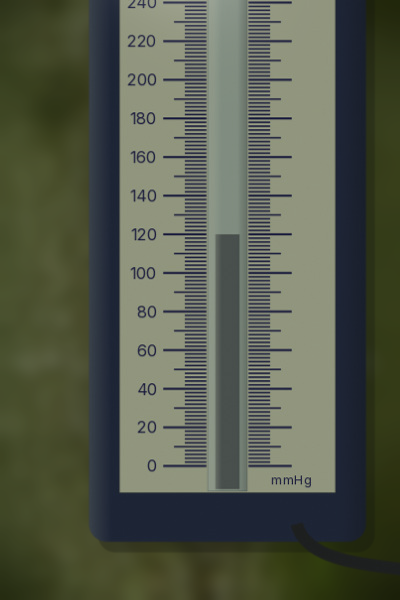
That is 120 mmHg
